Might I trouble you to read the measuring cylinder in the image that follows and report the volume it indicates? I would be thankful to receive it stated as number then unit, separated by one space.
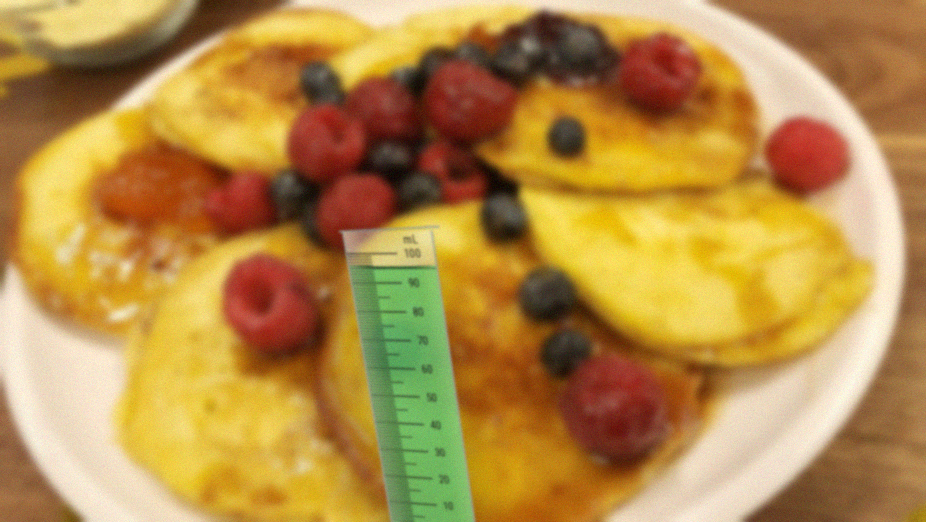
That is 95 mL
